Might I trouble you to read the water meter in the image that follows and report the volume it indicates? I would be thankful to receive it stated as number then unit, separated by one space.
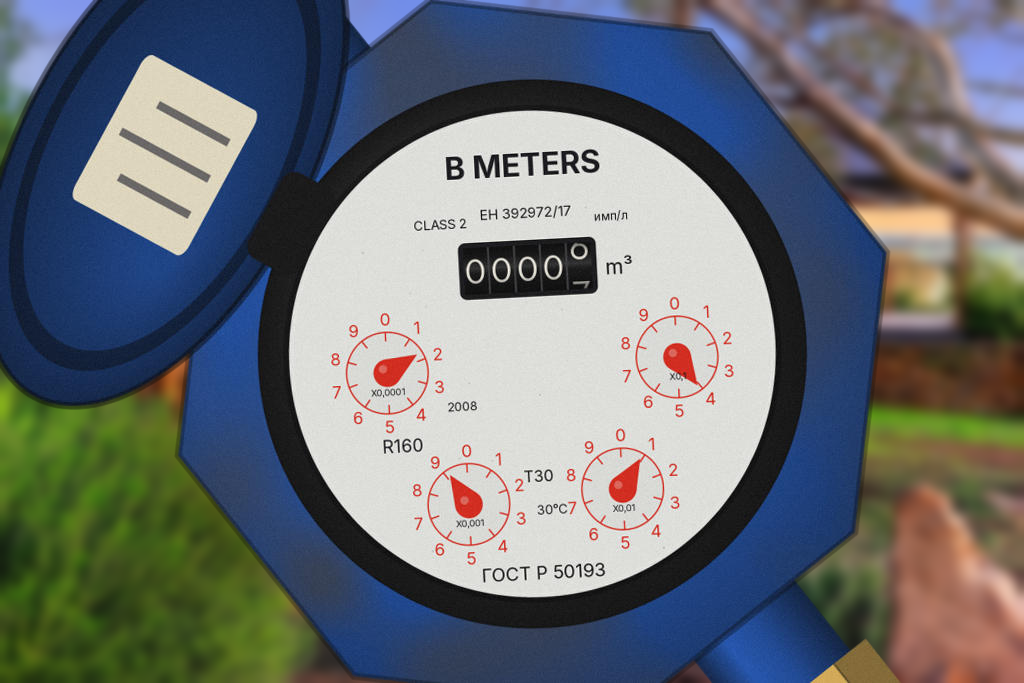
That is 6.4091 m³
